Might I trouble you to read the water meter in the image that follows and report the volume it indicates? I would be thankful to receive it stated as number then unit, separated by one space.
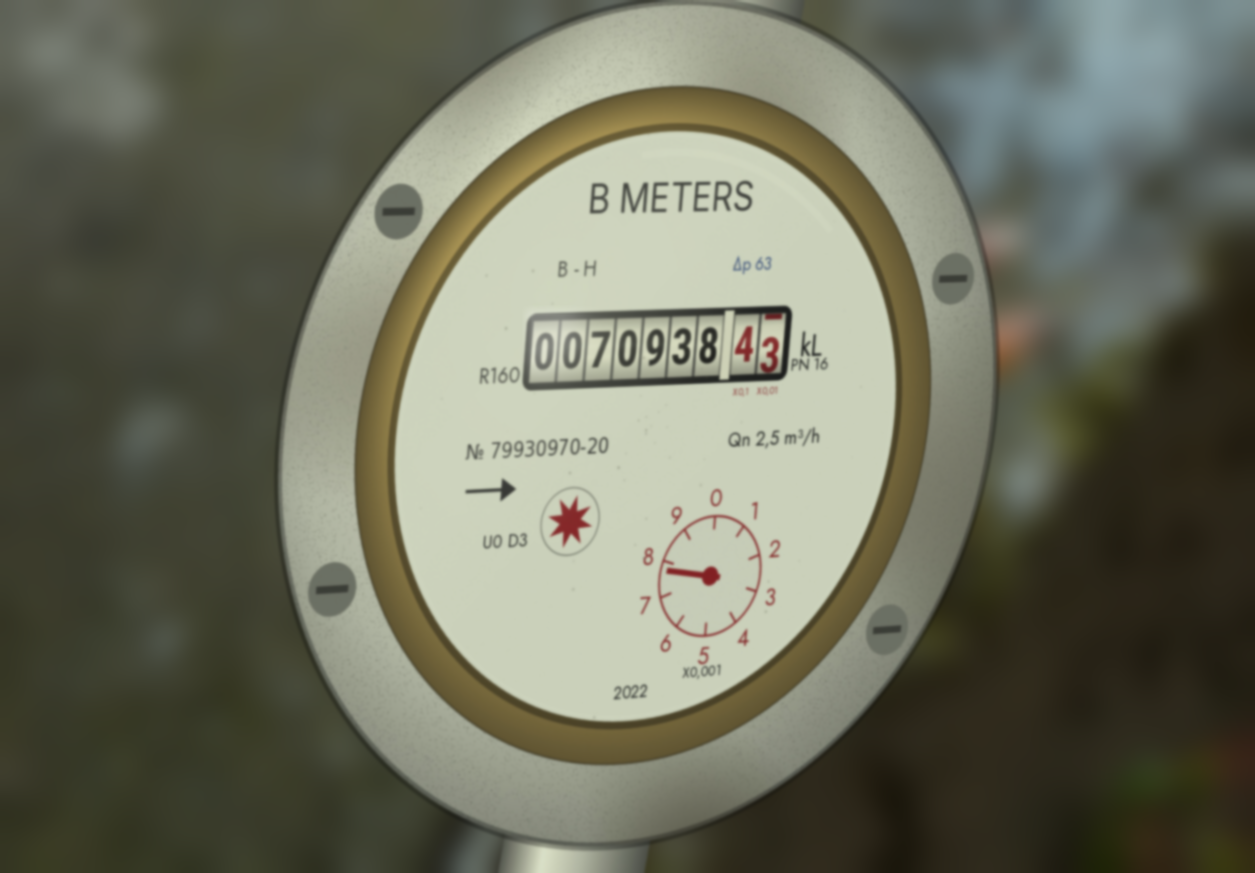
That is 70938.427 kL
